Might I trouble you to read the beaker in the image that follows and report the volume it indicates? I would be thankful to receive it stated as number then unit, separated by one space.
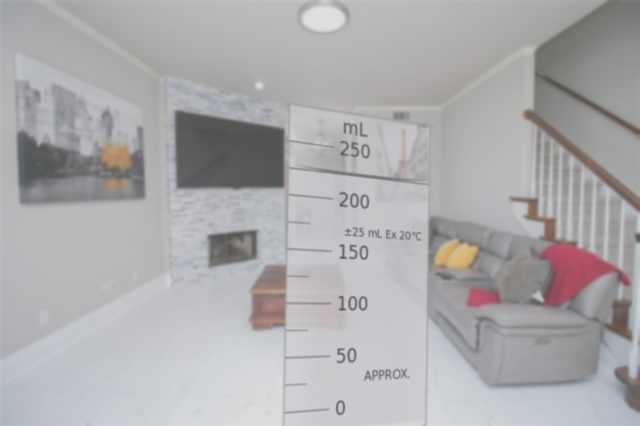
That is 225 mL
